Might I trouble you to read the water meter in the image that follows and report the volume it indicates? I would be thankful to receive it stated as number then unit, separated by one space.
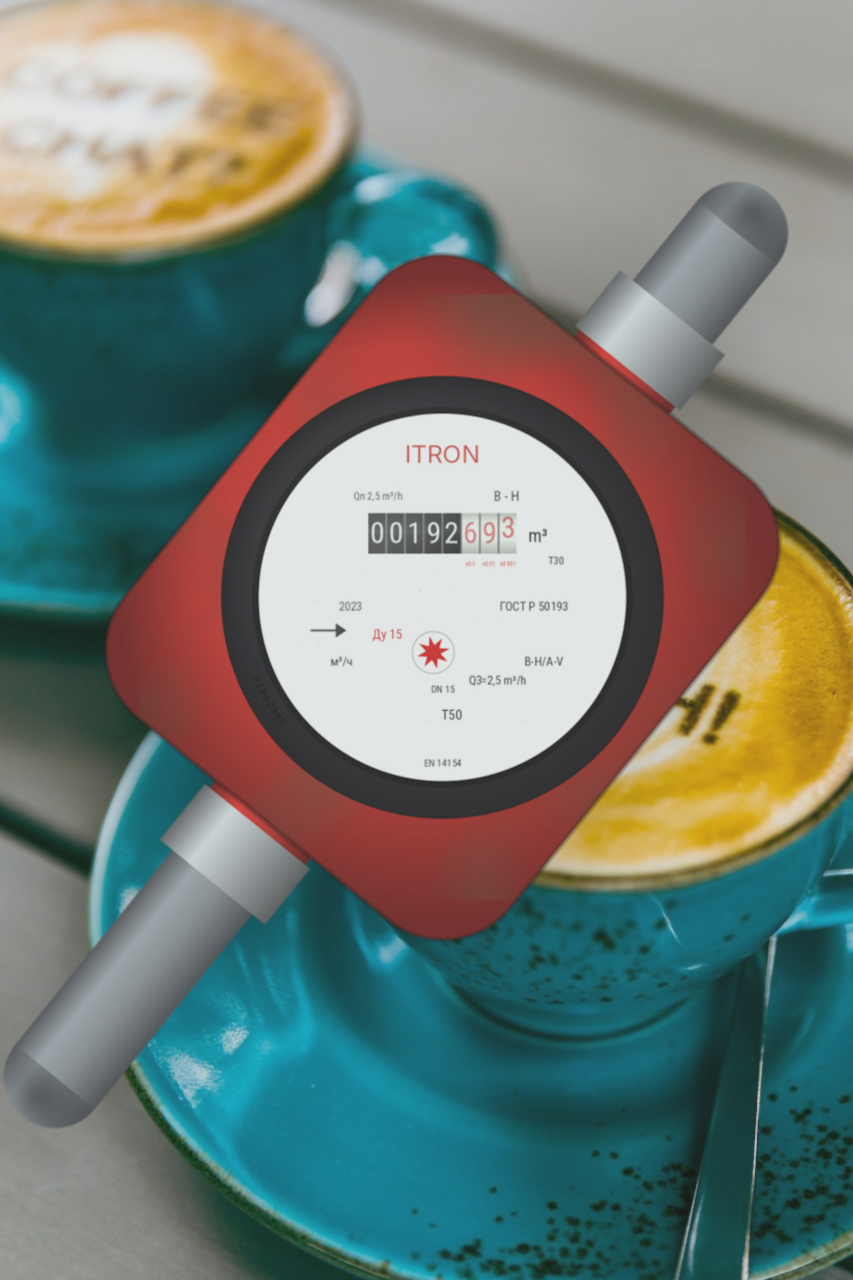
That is 192.693 m³
